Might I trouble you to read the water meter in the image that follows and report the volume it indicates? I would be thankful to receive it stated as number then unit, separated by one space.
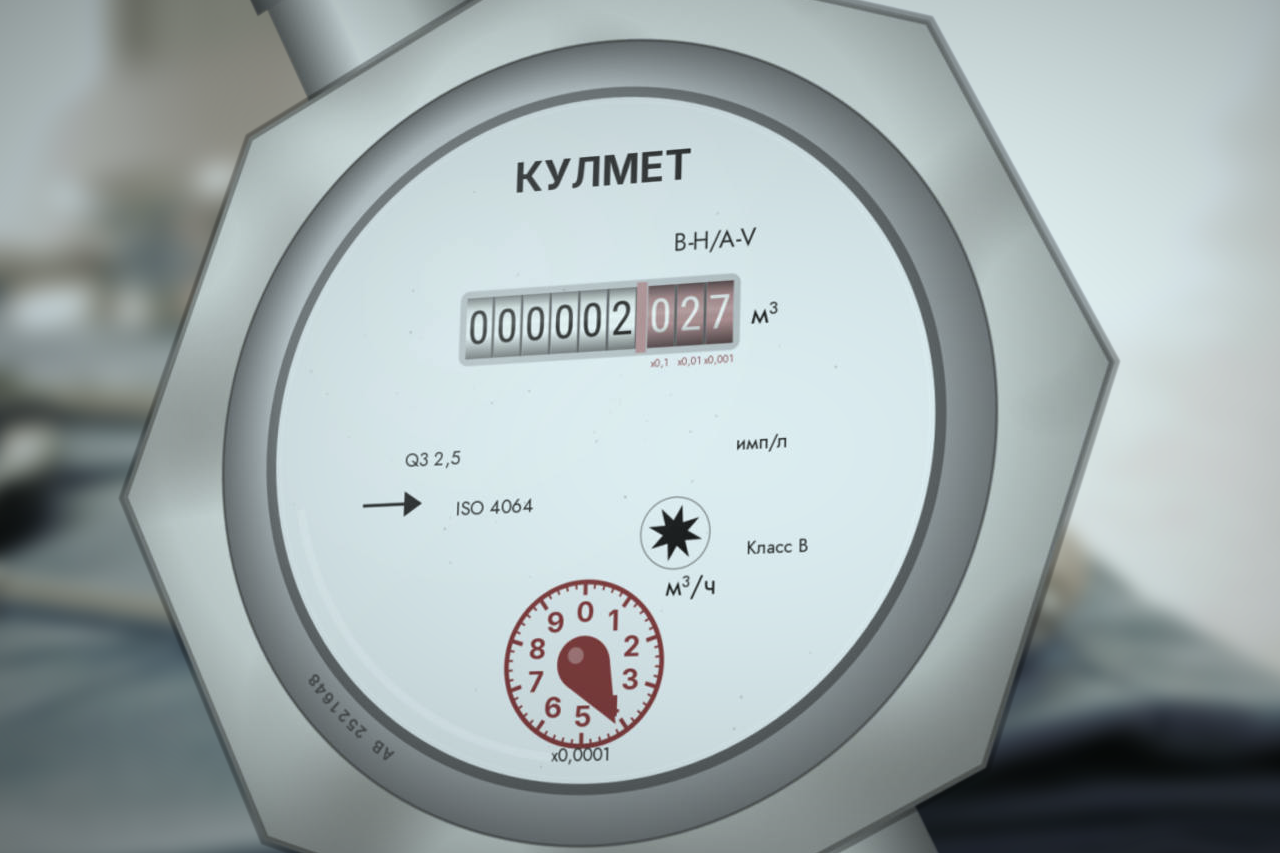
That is 2.0274 m³
